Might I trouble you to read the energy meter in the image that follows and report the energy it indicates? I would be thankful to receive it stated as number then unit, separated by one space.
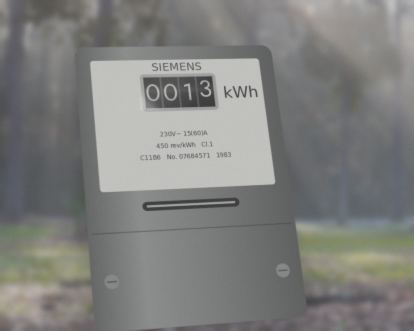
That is 13 kWh
